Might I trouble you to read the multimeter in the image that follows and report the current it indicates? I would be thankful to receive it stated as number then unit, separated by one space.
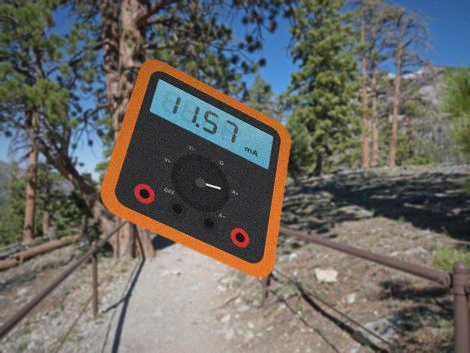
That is 11.57 mA
